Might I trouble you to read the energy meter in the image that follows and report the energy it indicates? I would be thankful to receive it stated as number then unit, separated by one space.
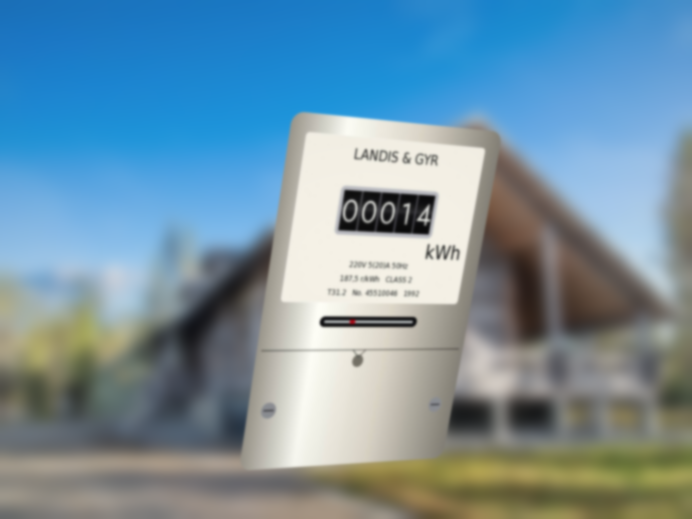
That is 14 kWh
